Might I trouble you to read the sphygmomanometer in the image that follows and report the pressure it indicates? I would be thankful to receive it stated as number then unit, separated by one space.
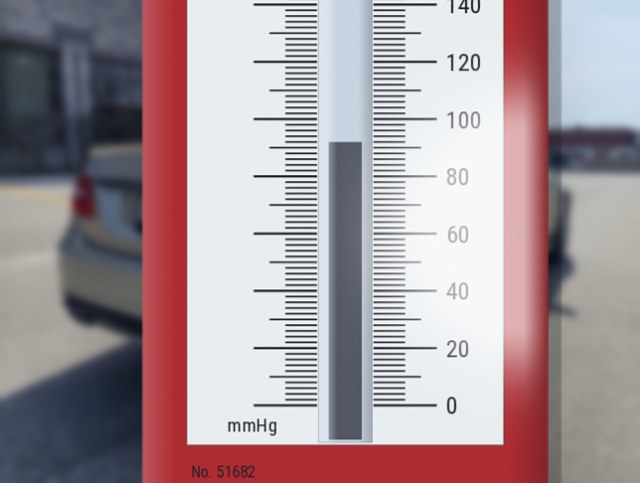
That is 92 mmHg
